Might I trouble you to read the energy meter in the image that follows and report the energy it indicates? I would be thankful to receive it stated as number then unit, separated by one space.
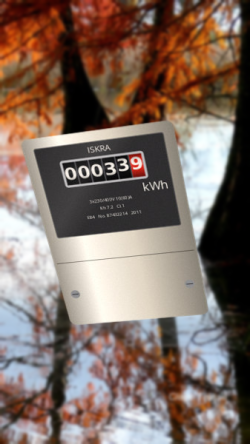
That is 33.9 kWh
